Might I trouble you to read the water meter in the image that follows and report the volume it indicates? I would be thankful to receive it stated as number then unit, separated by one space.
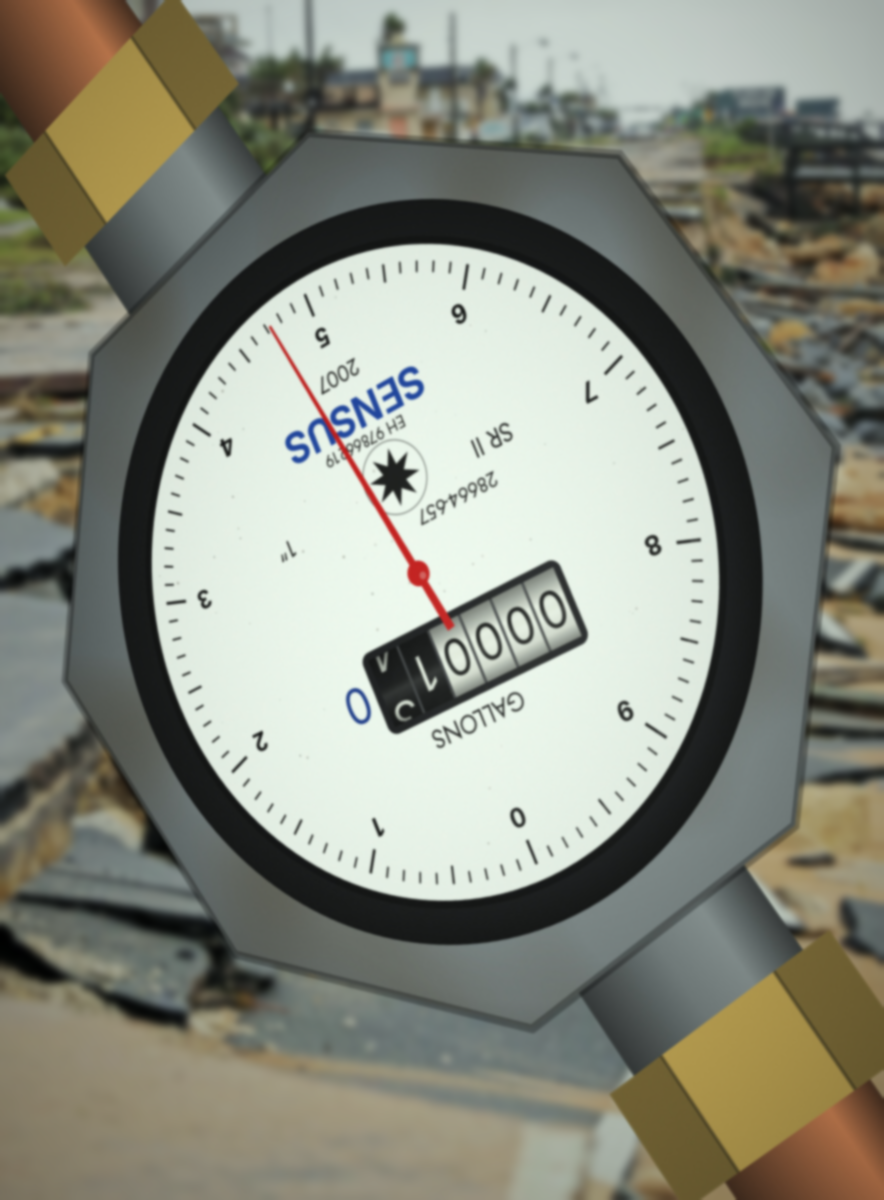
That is 134.7 gal
